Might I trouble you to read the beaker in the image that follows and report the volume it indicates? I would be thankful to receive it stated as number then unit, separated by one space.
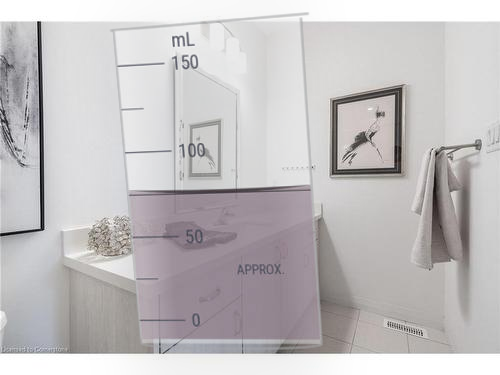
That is 75 mL
